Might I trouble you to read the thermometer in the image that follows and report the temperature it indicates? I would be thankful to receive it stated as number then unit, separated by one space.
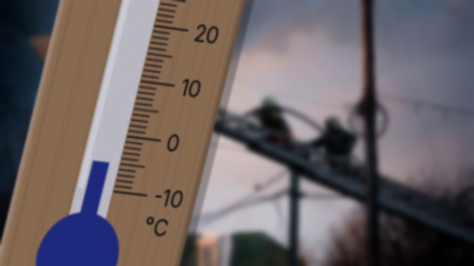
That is -5 °C
